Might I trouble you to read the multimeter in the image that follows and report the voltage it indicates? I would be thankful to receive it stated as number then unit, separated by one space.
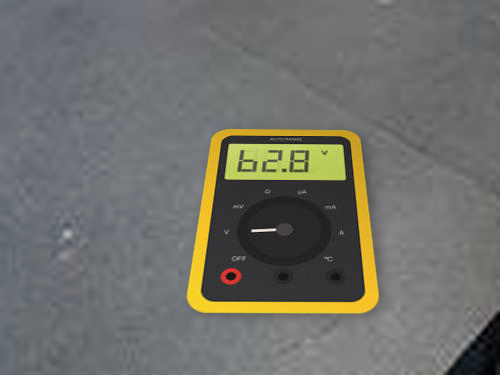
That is 62.8 V
